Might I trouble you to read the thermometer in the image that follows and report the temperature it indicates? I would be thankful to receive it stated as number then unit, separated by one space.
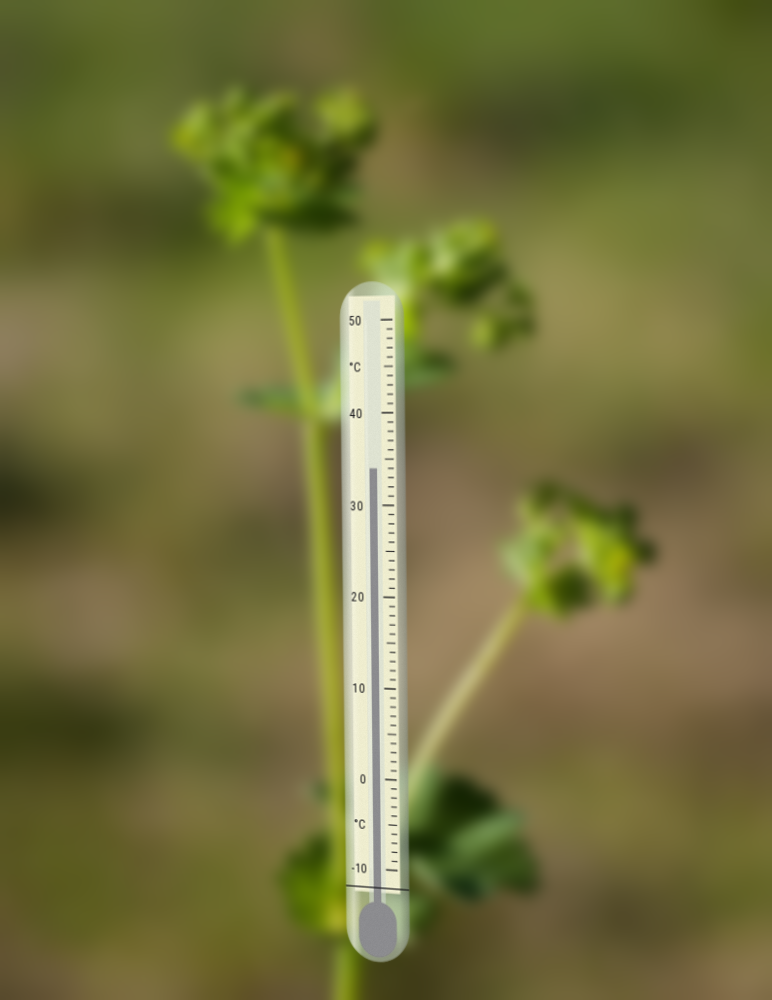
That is 34 °C
